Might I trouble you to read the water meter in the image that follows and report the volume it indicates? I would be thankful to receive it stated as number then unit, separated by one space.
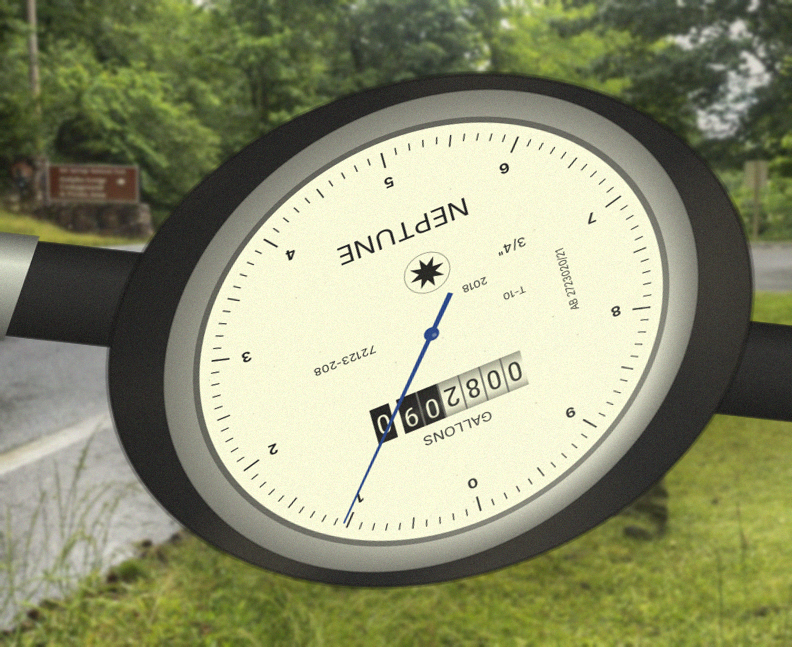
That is 82091.0 gal
